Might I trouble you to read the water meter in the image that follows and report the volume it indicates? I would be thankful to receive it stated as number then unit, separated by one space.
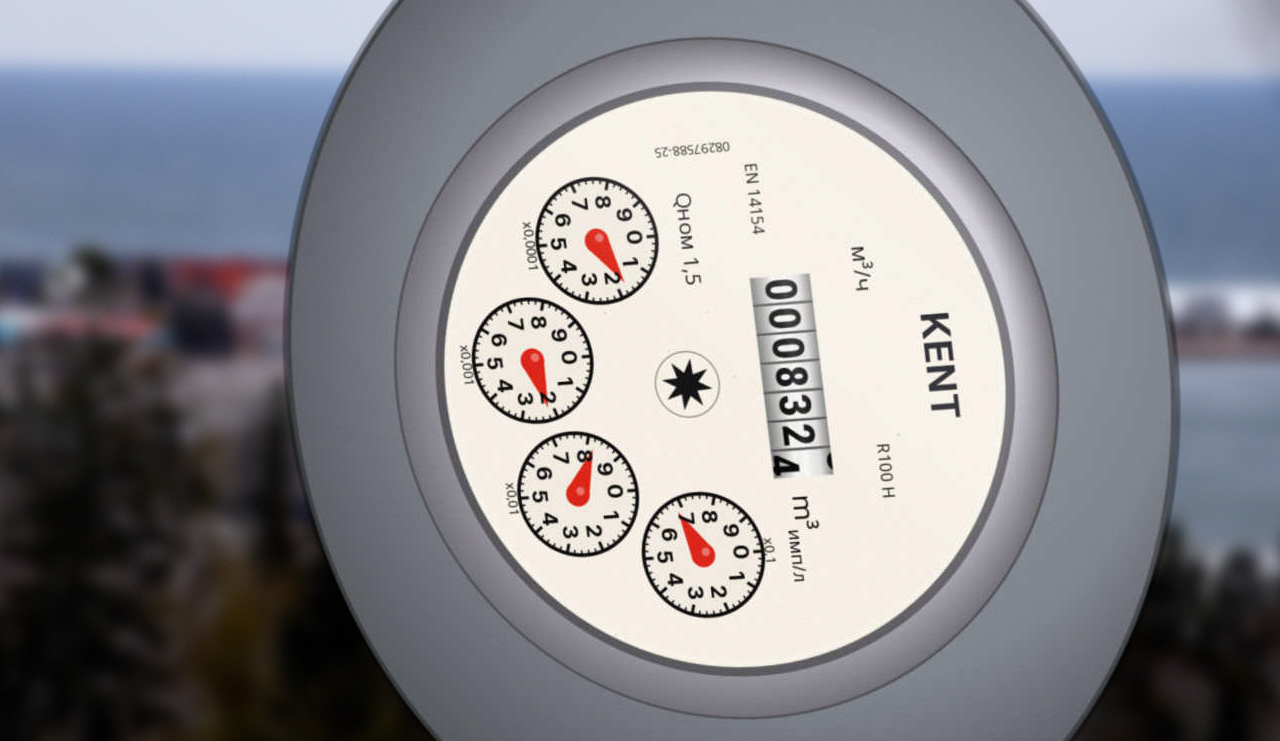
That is 8323.6821 m³
